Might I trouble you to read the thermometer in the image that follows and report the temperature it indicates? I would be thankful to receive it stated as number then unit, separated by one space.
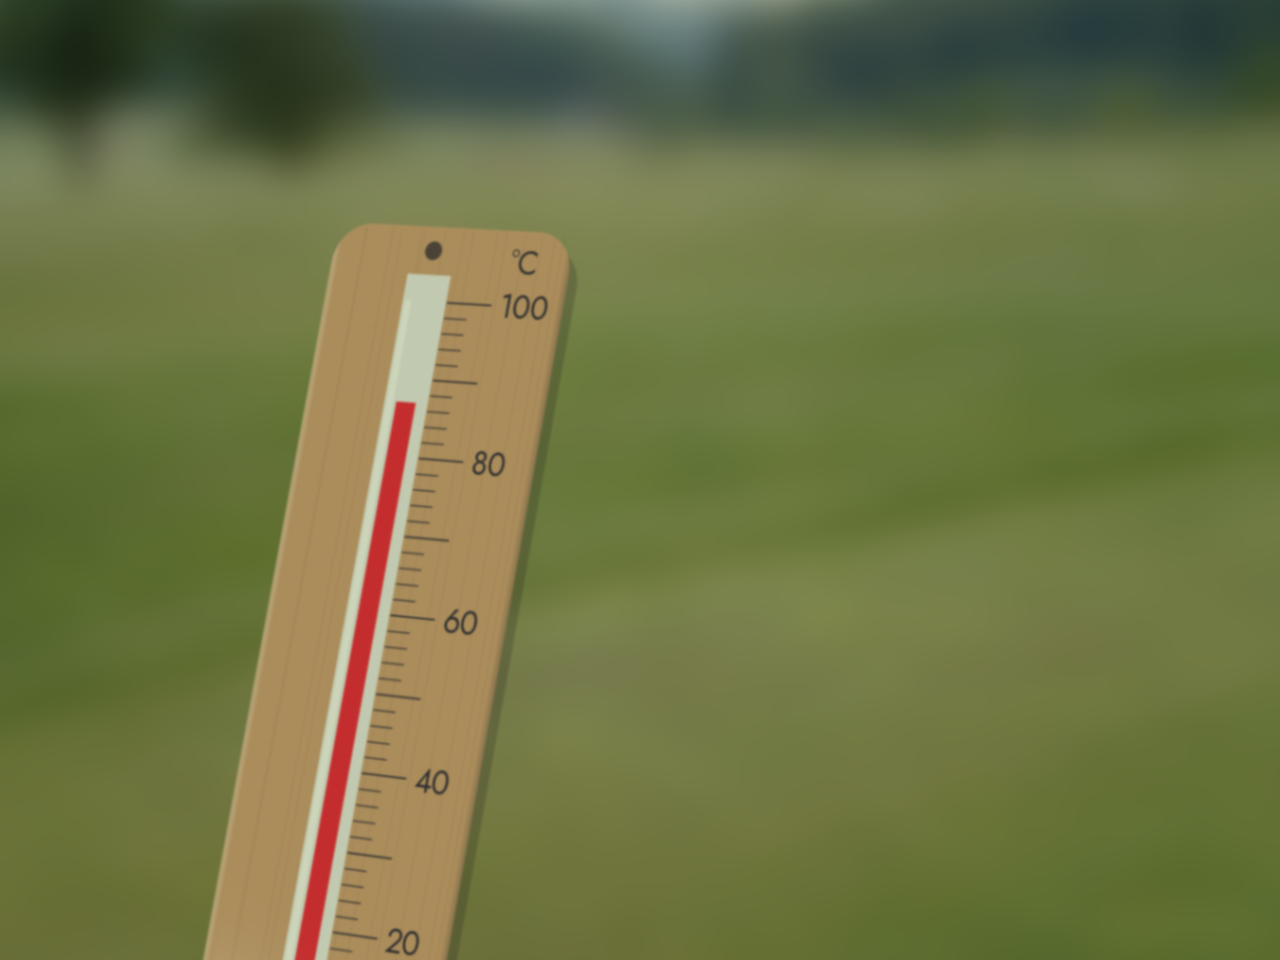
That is 87 °C
